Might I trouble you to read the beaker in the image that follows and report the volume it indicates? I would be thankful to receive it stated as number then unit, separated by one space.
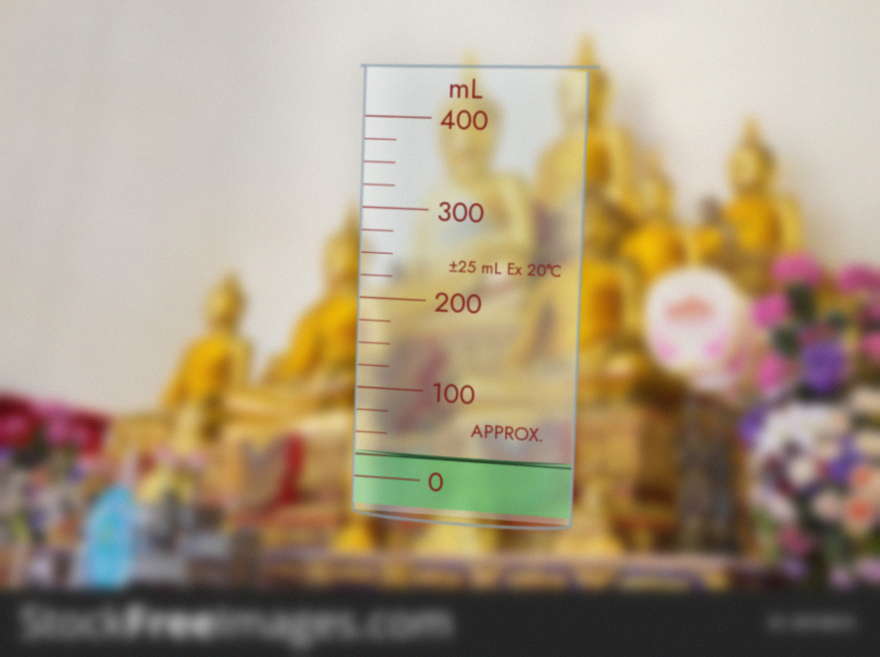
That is 25 mL
